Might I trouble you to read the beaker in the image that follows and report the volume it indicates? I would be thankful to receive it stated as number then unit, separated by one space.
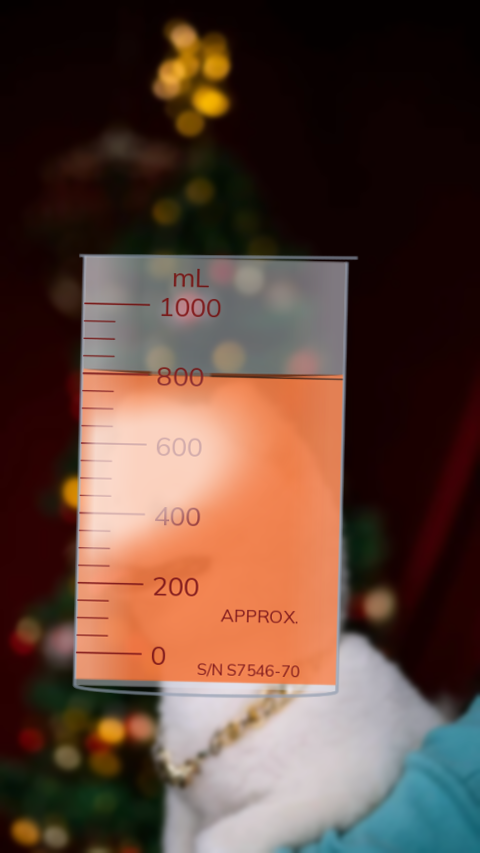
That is 800 mL
